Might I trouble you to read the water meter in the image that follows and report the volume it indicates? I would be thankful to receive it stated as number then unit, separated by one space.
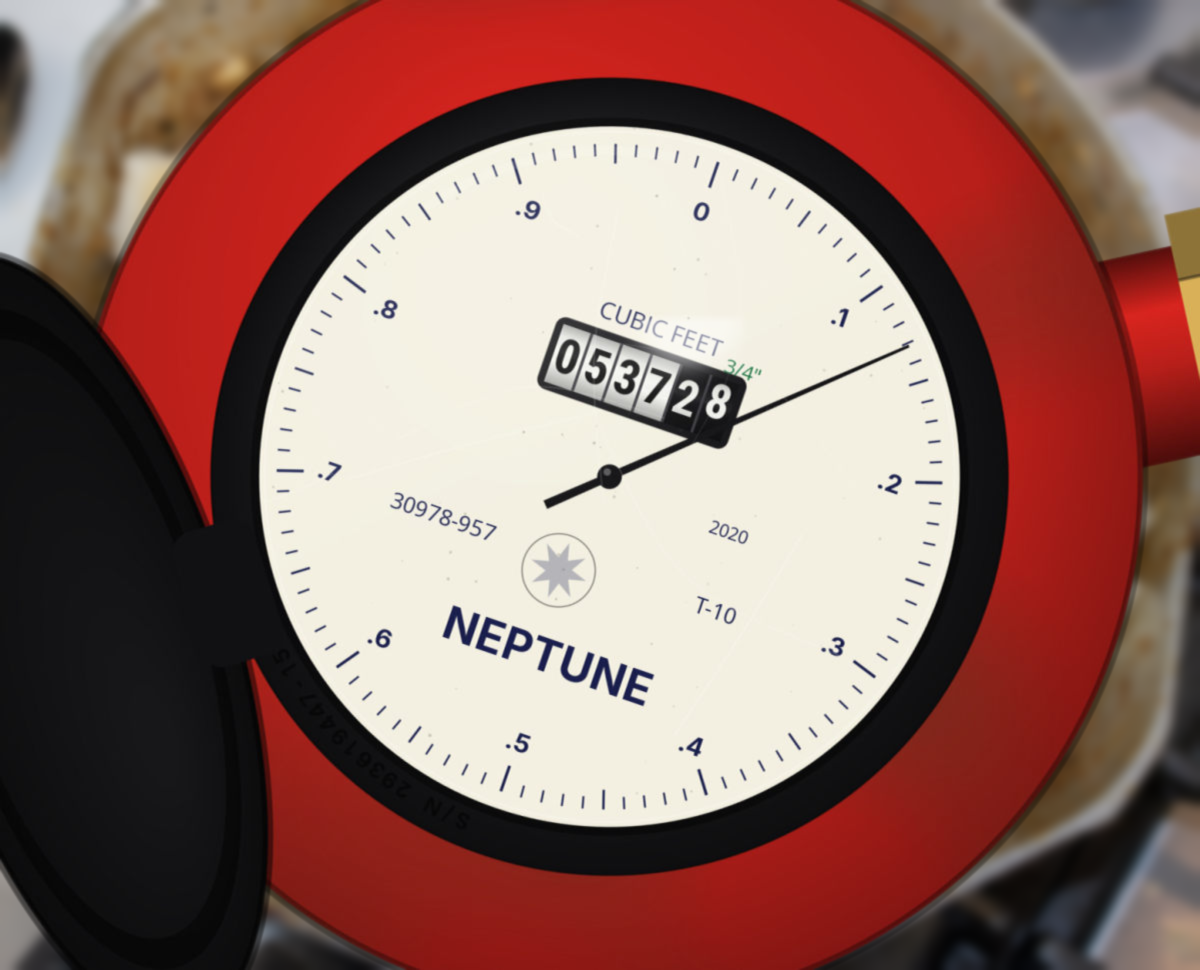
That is 53728.13 ft³
